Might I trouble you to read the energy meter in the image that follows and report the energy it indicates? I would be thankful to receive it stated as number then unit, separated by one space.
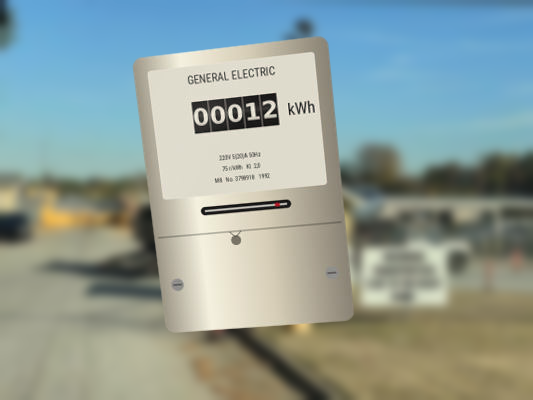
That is 12 kWh
